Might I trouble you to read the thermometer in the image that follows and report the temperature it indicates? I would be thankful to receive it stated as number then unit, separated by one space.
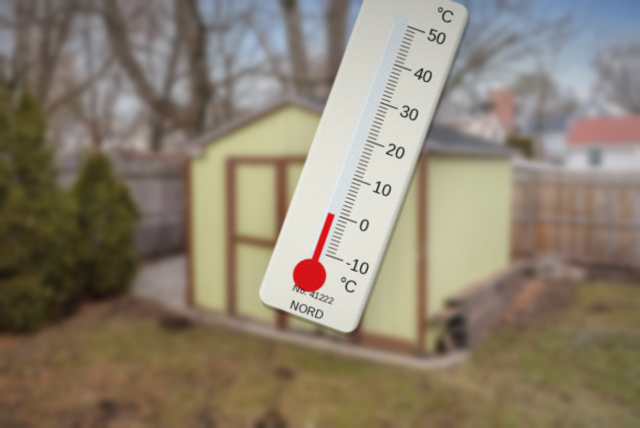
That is 0 °C
